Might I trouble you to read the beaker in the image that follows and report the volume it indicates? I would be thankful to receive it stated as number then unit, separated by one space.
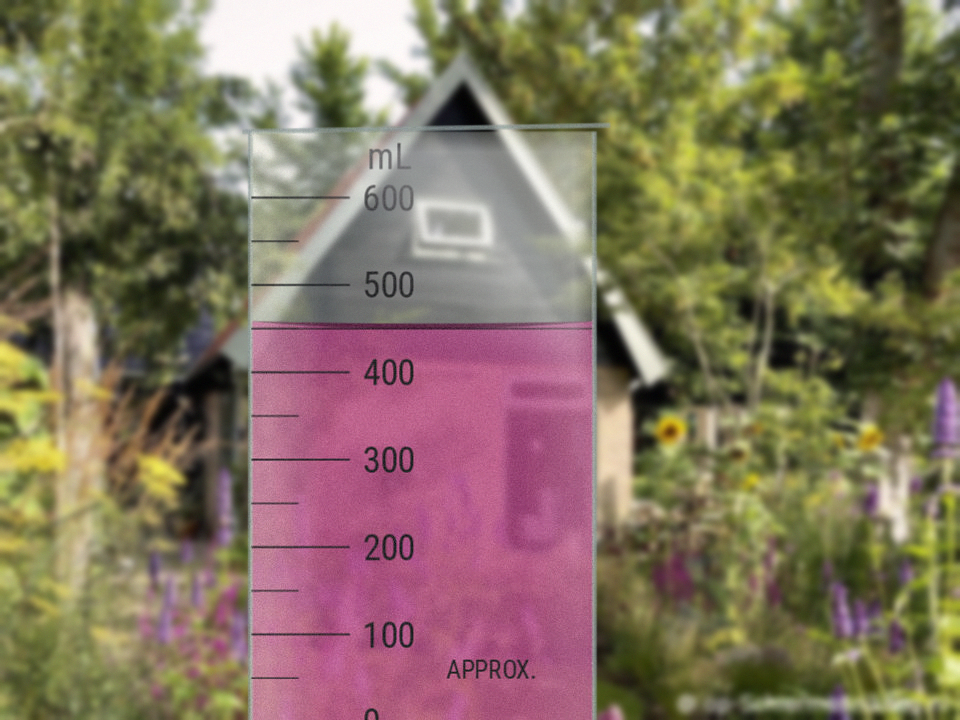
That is 450 mL
